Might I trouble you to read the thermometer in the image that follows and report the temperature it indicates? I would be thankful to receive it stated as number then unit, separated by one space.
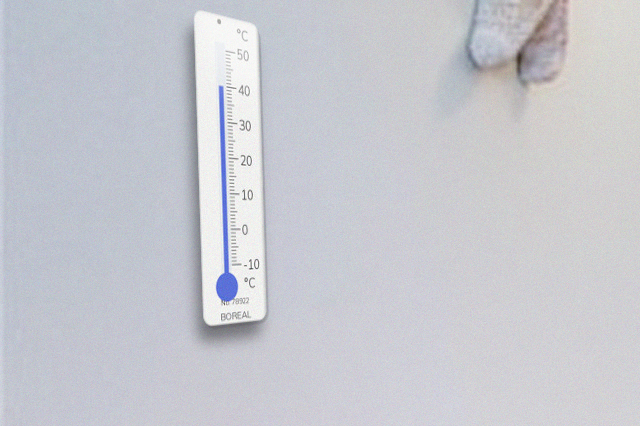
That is 40 °C
